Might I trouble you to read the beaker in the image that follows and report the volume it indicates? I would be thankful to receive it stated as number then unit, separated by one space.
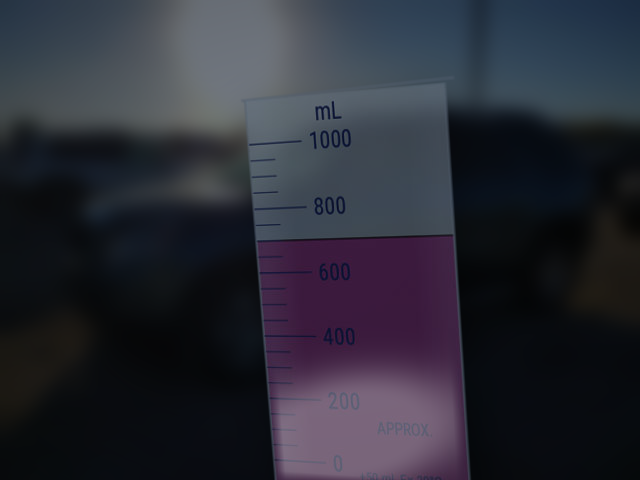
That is 700 mL
